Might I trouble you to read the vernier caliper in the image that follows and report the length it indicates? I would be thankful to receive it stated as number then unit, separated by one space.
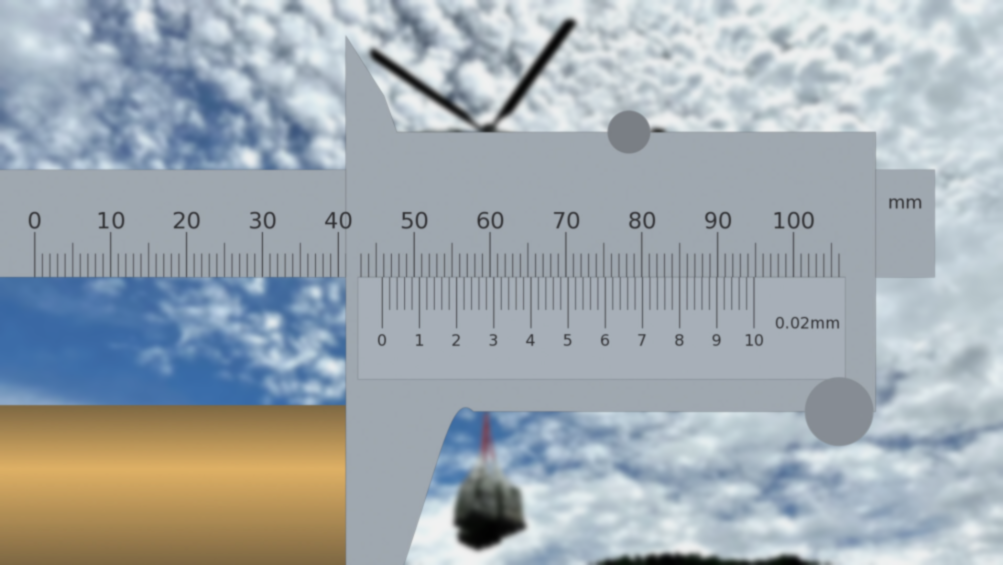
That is 45.8 mm
